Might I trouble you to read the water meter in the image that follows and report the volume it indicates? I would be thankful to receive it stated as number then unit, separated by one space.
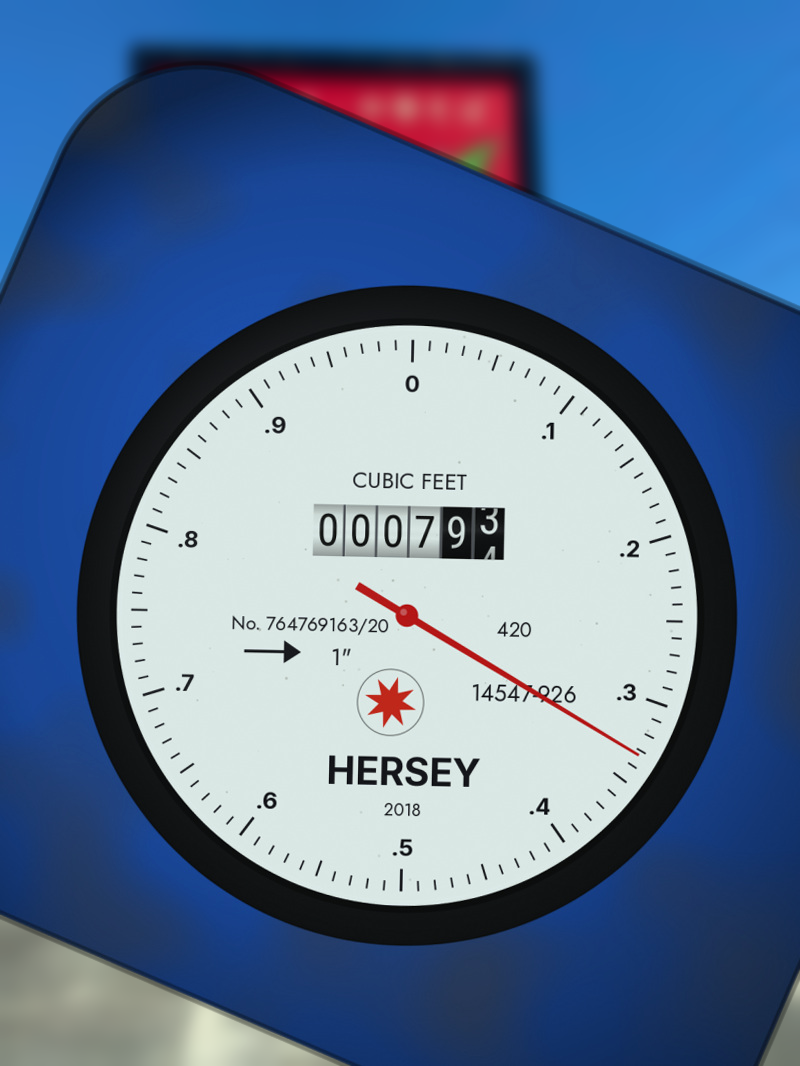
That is 793.33 ft³
